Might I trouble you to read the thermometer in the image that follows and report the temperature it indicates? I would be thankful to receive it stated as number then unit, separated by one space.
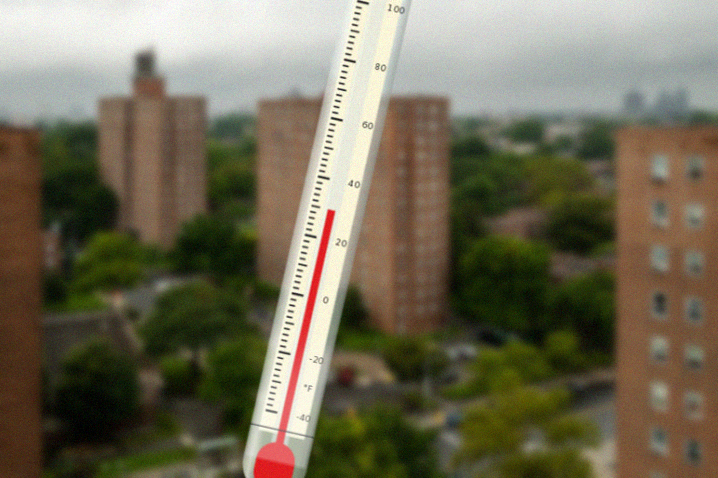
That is 30 °F
